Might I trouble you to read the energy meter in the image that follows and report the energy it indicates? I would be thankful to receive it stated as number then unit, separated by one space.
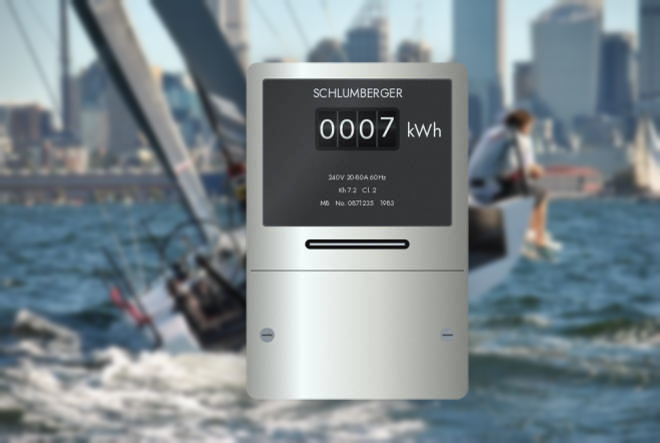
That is 7 kWh
